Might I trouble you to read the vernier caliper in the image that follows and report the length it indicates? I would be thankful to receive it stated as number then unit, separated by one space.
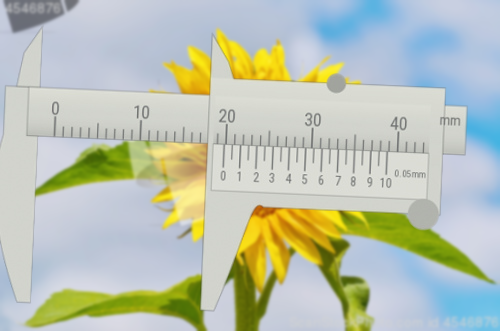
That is 19.8 mm
